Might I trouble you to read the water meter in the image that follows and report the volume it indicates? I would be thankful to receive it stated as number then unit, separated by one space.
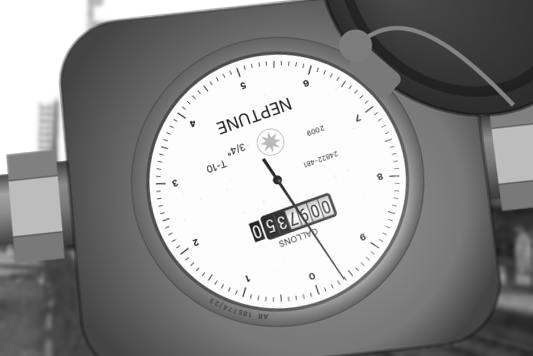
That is 97349.6 gal
